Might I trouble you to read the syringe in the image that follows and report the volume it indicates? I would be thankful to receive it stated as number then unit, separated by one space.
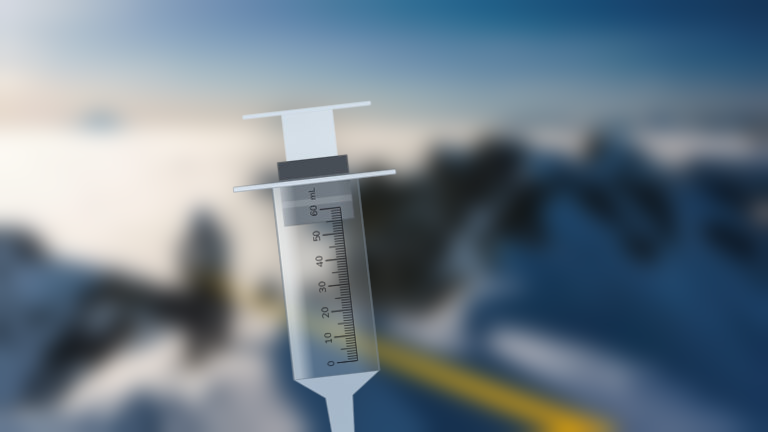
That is 55 mL
